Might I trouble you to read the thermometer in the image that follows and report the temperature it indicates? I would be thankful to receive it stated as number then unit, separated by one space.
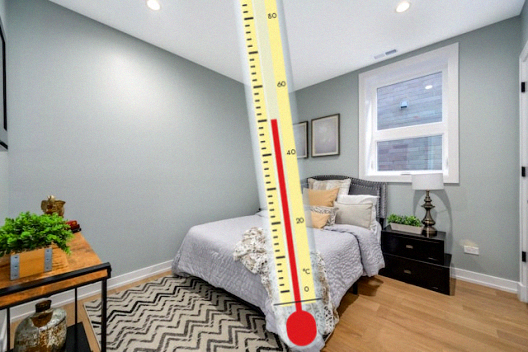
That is 50 °C
